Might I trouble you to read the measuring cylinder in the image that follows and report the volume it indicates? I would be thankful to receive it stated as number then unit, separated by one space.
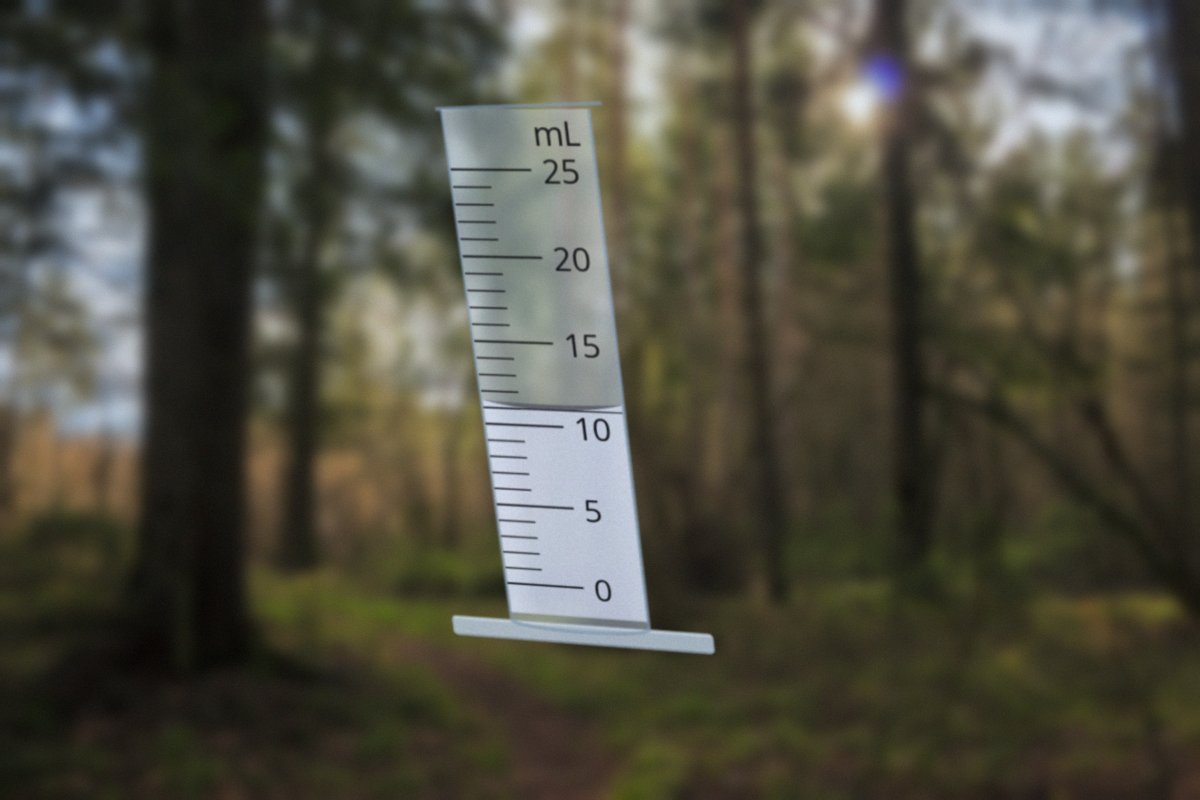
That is 11 mL
